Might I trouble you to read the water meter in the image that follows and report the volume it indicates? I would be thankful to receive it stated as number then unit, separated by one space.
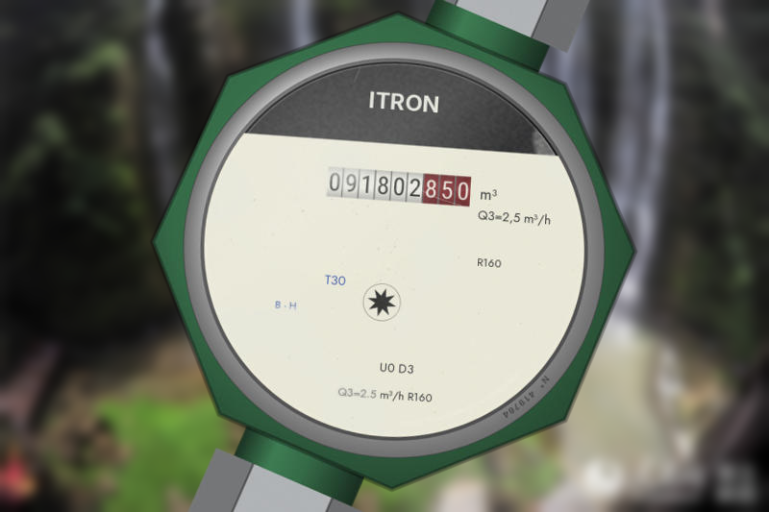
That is 91802.850 m³
